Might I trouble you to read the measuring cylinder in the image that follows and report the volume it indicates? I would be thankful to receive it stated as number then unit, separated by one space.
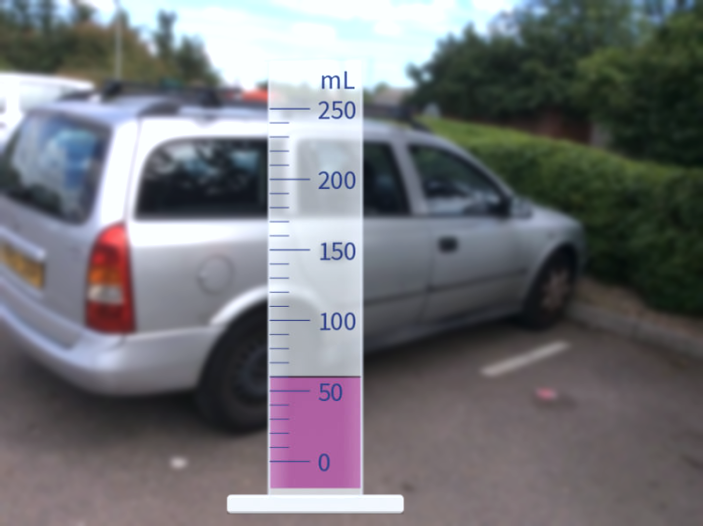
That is 60 mL
